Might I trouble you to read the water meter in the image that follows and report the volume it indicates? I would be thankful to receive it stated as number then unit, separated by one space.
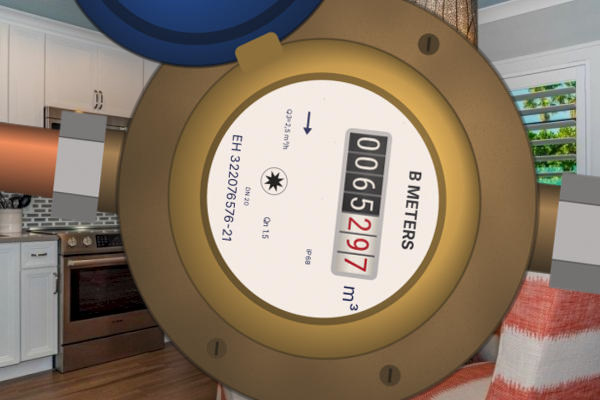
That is 65.297 m³
